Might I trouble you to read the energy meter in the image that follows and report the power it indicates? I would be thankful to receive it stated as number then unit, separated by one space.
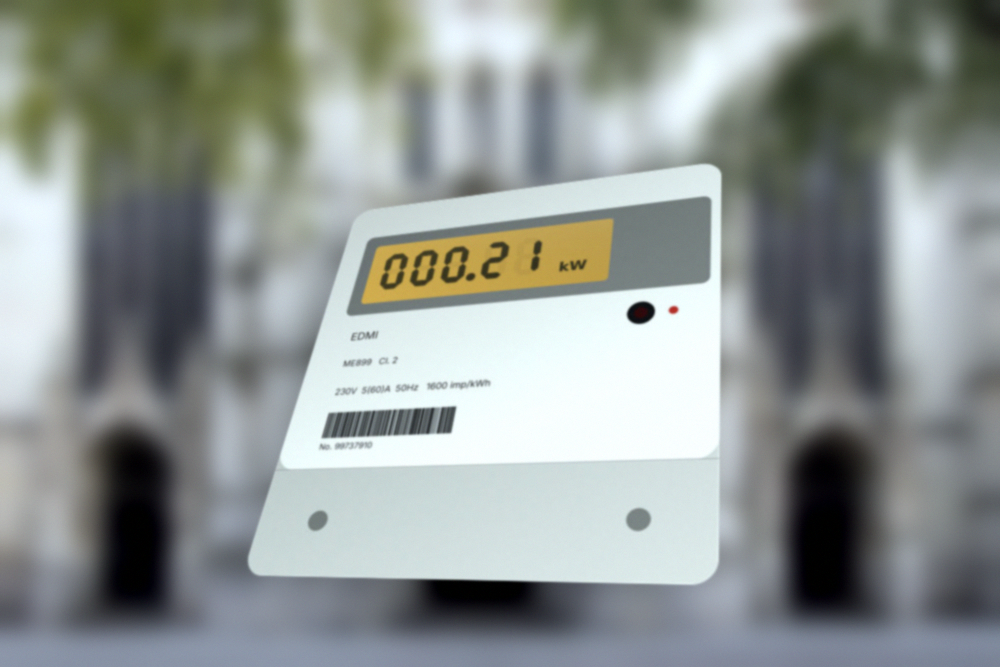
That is 0.21 kW
